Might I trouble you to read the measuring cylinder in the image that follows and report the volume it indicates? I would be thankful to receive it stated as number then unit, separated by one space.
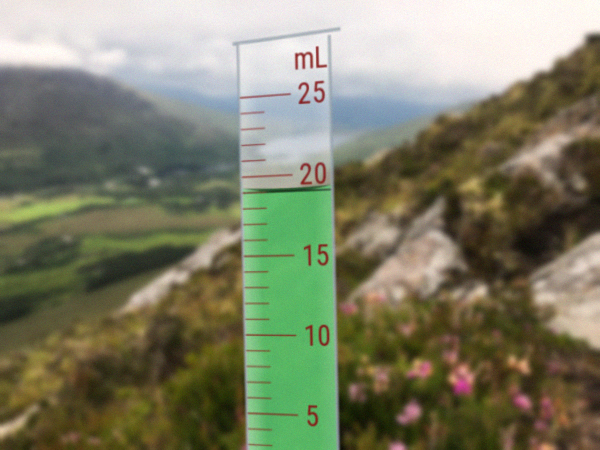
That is 19 mL
